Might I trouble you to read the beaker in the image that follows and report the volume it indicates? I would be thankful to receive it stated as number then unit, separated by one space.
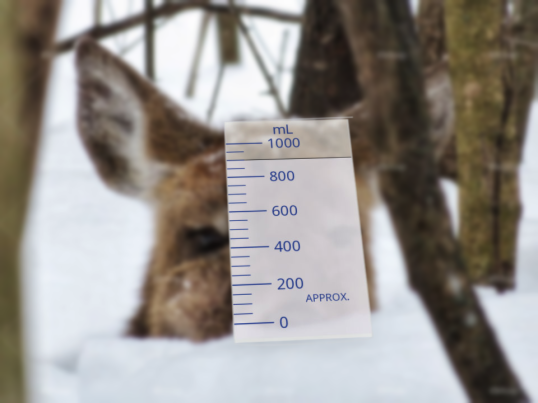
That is 900 mL
